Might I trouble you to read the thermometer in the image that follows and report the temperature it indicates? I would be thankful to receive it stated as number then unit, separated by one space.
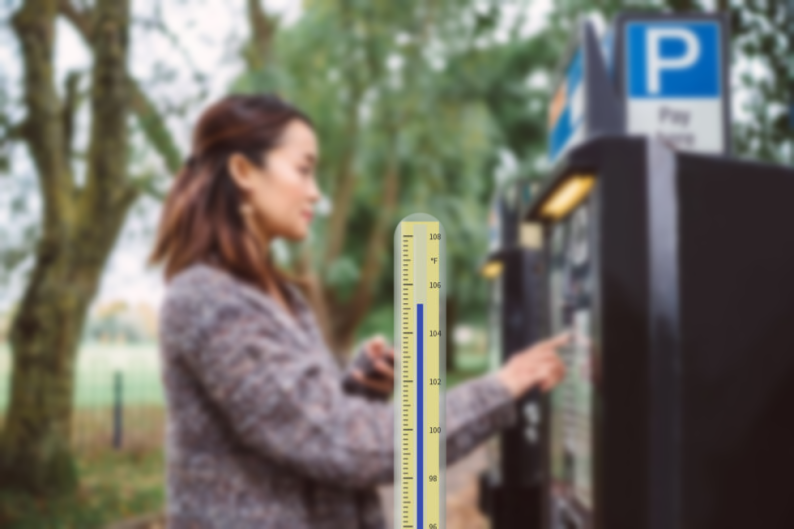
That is 105.2 °F
